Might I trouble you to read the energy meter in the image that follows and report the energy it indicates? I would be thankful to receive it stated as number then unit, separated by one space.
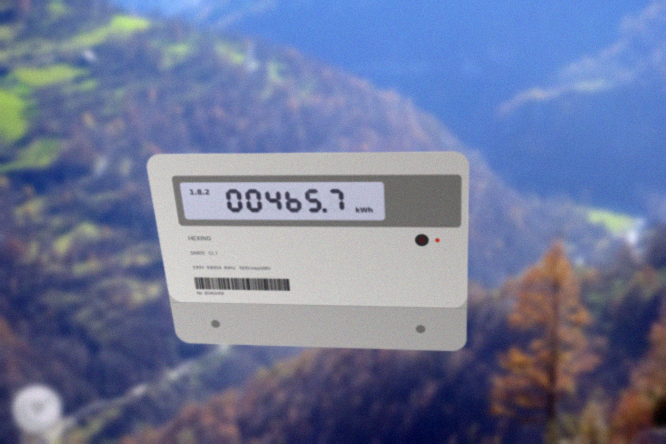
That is 465.7 kWh
